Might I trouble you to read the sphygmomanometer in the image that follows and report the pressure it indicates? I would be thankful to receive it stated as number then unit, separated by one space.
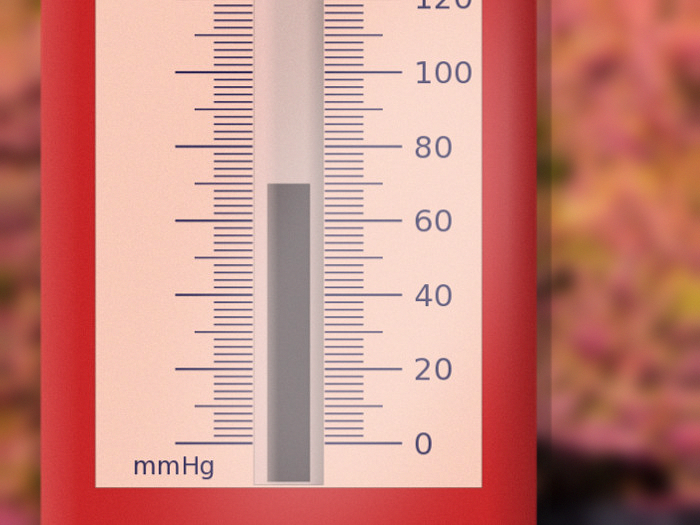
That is 70 mmHg
